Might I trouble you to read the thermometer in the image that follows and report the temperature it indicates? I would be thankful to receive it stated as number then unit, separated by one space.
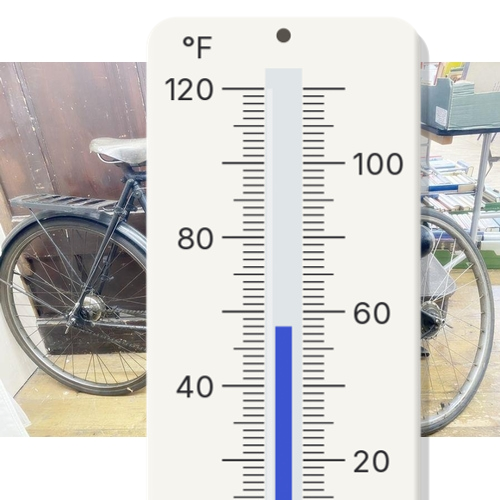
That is 56 °F
